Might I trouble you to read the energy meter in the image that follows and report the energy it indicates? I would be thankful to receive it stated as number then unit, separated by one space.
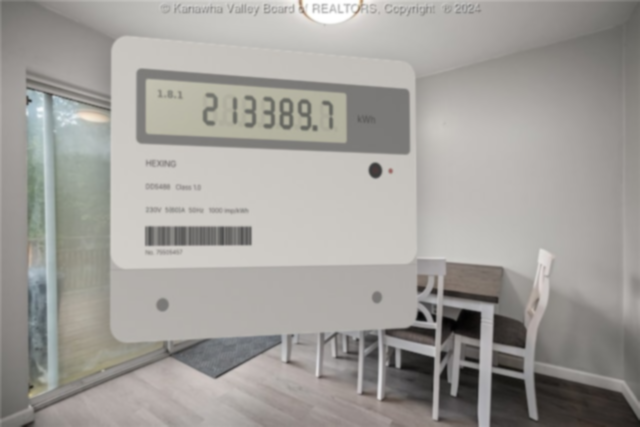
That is 213389.7 kWh
